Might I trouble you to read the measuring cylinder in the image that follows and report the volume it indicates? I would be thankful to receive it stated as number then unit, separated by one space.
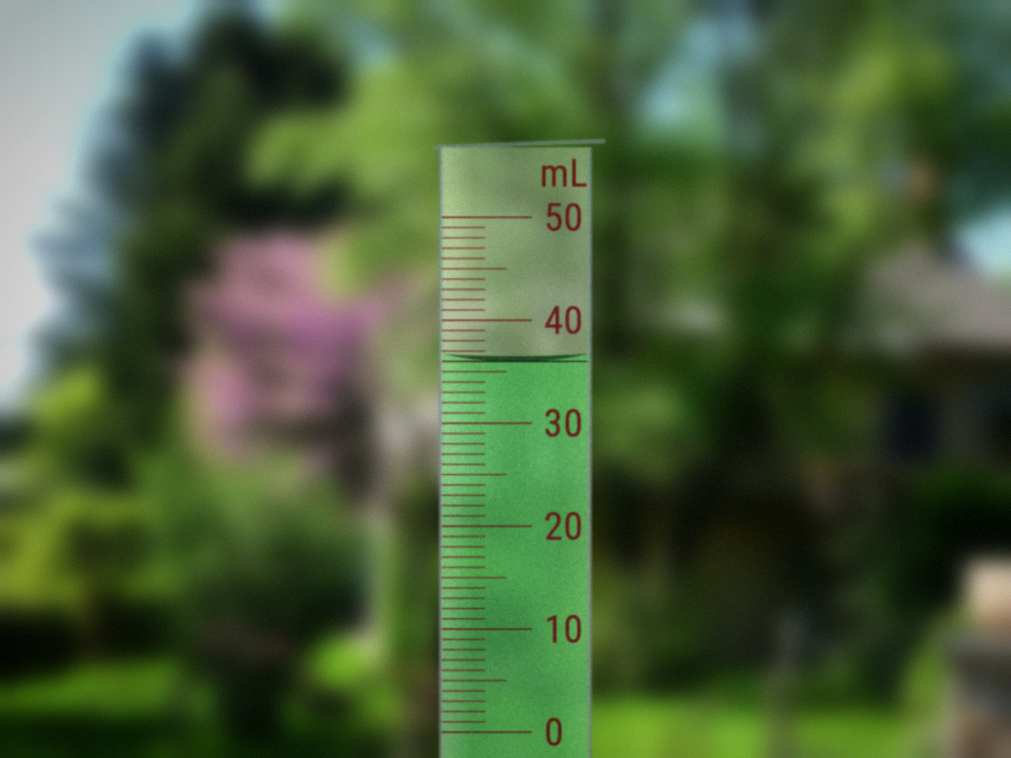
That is 36 mL
